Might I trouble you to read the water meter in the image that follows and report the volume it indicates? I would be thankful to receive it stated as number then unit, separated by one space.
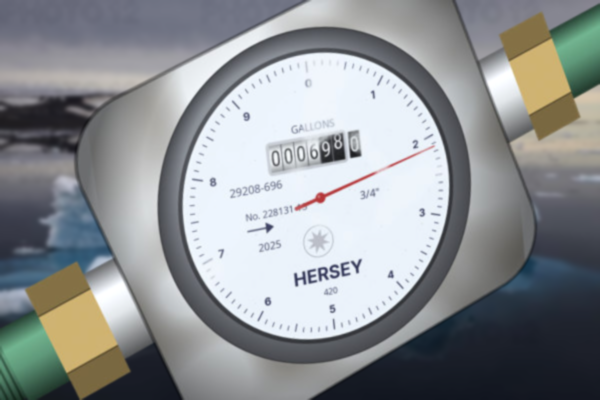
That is 6982.1 gal
